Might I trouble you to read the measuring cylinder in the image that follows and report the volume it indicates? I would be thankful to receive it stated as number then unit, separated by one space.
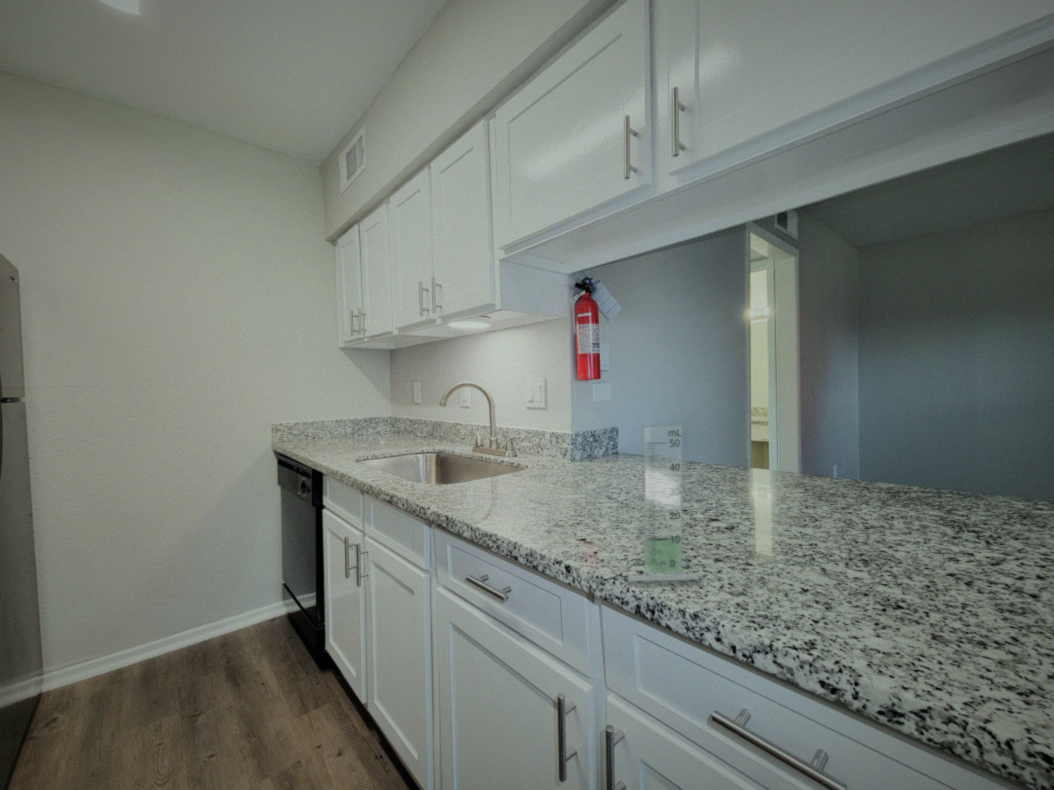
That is 10 mL
